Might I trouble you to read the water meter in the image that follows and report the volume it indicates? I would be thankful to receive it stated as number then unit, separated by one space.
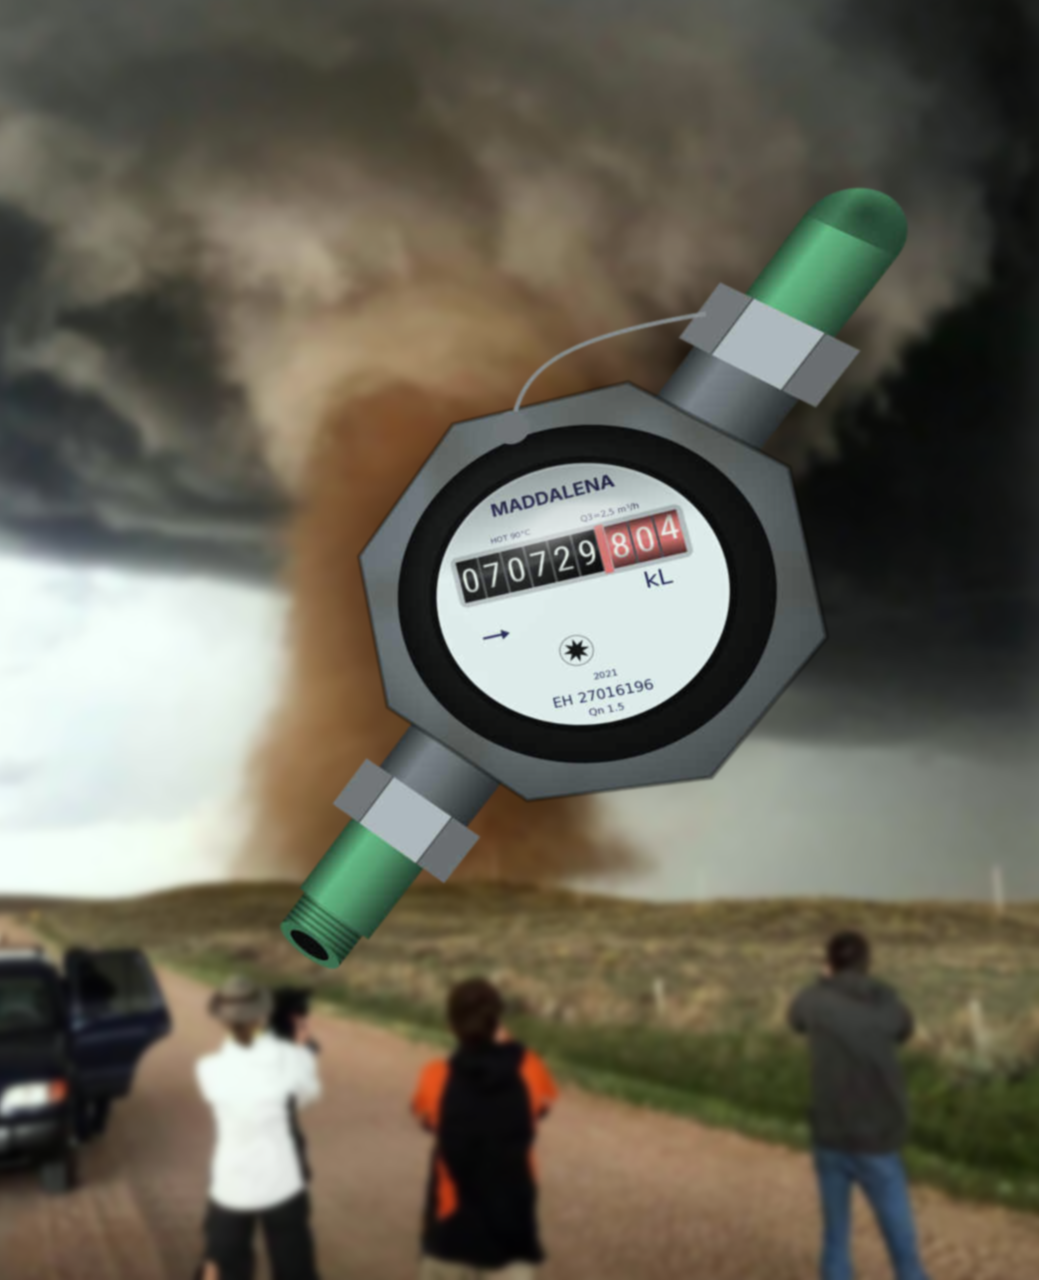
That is 70729.804 kL
